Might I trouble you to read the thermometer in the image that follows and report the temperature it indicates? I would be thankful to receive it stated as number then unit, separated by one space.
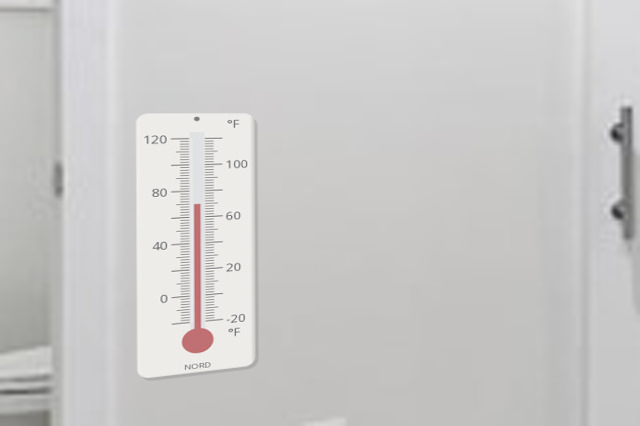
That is 70 °F
